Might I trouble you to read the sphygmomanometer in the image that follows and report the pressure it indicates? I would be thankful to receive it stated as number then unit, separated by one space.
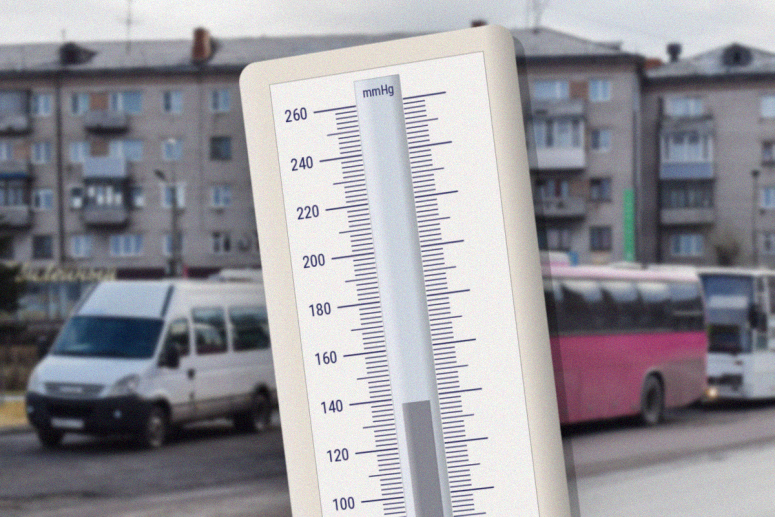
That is 138 mmHg
